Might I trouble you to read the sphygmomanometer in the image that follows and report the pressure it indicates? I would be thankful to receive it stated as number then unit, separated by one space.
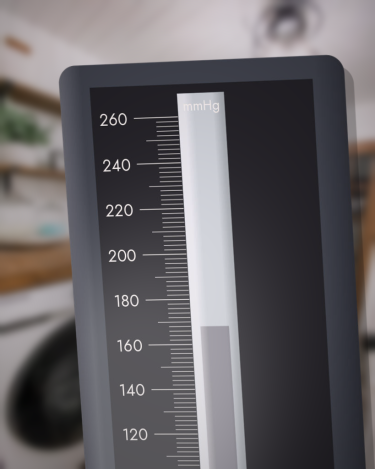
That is 168 mmHg
